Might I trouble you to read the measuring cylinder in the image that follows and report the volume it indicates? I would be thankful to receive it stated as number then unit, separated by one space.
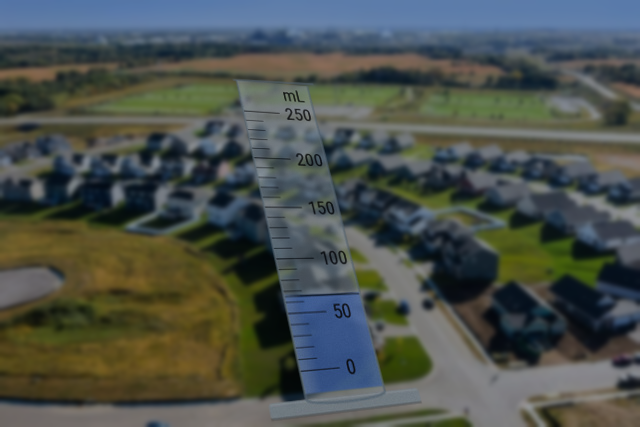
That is 65 mL
